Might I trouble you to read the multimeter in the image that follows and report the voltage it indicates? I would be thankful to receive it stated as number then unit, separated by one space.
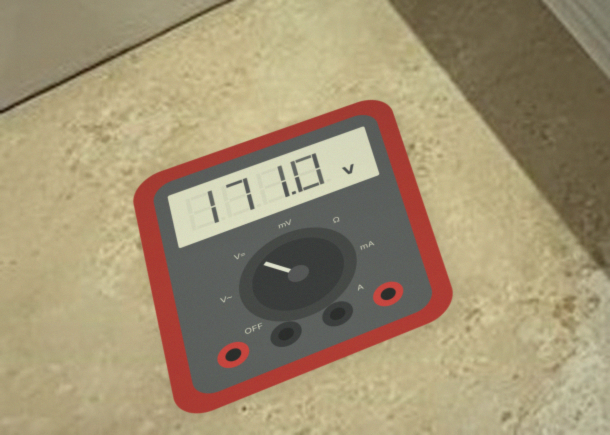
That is 171.0 V
